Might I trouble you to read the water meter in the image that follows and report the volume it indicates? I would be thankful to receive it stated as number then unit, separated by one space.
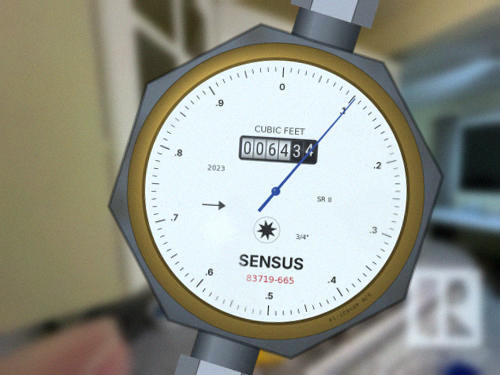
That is 6434.10 ft³
